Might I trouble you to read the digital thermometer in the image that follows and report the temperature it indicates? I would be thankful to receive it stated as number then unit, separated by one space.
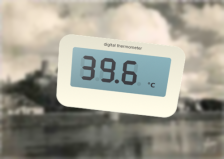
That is 39.6 °C
